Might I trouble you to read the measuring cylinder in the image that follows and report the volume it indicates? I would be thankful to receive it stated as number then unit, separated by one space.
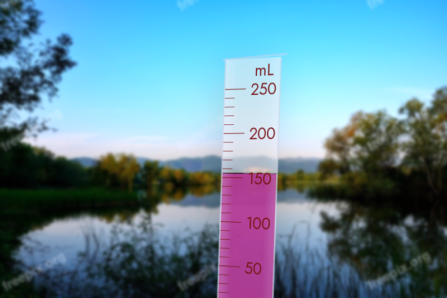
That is 155 mL
